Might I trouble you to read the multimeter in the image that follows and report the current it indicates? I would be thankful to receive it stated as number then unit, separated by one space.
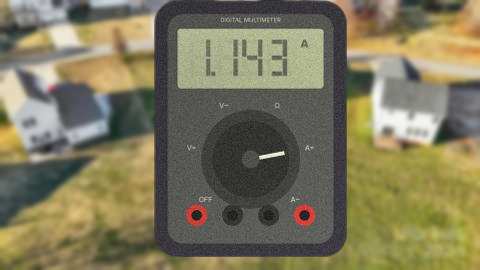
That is 1.143 A
